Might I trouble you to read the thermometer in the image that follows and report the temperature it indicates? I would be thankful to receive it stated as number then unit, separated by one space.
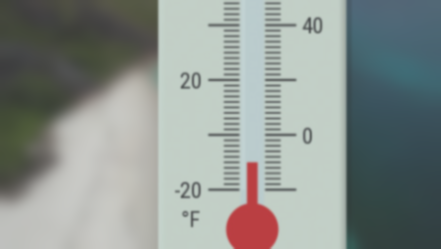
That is -10 °F
